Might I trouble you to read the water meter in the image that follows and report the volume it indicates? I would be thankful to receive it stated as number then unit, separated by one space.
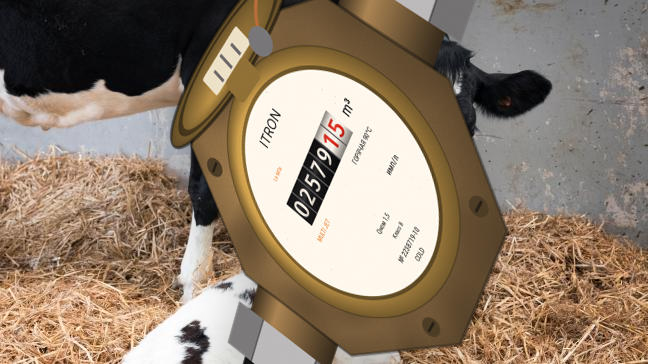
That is 2579.15 m³
